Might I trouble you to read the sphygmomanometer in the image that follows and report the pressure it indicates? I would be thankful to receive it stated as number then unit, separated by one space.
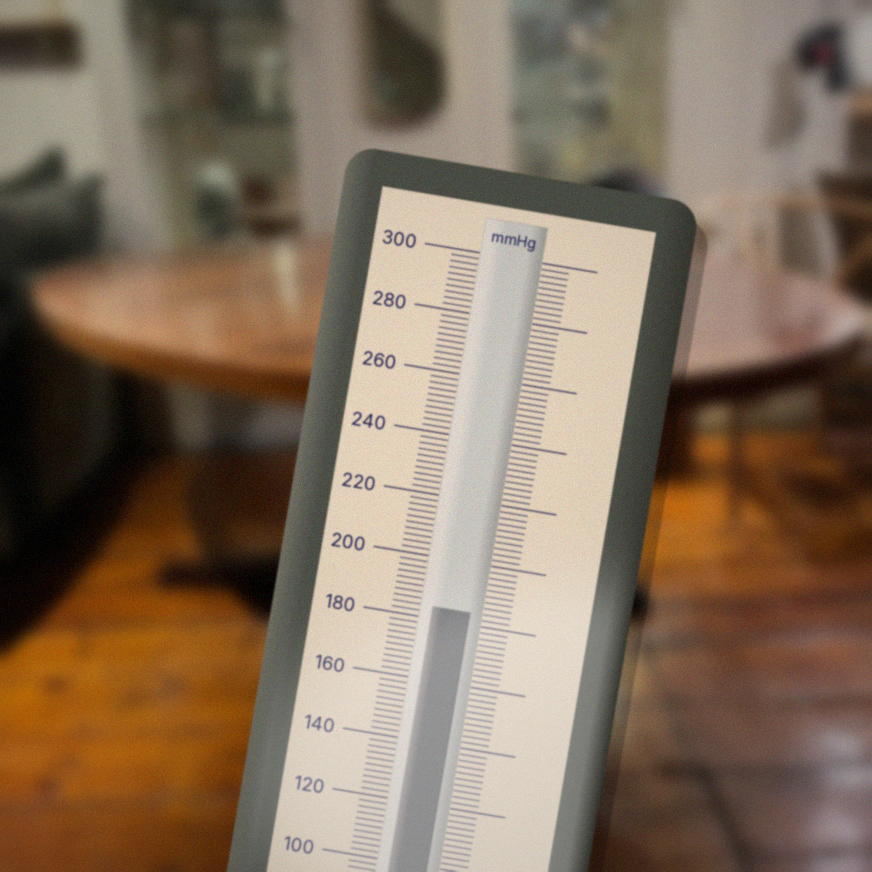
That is 184 mmHg
